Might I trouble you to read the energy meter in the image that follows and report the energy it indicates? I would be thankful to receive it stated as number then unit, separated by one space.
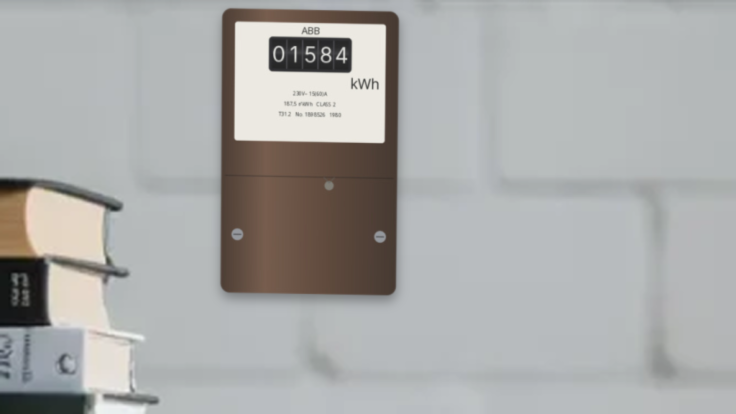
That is 1584 kWh
